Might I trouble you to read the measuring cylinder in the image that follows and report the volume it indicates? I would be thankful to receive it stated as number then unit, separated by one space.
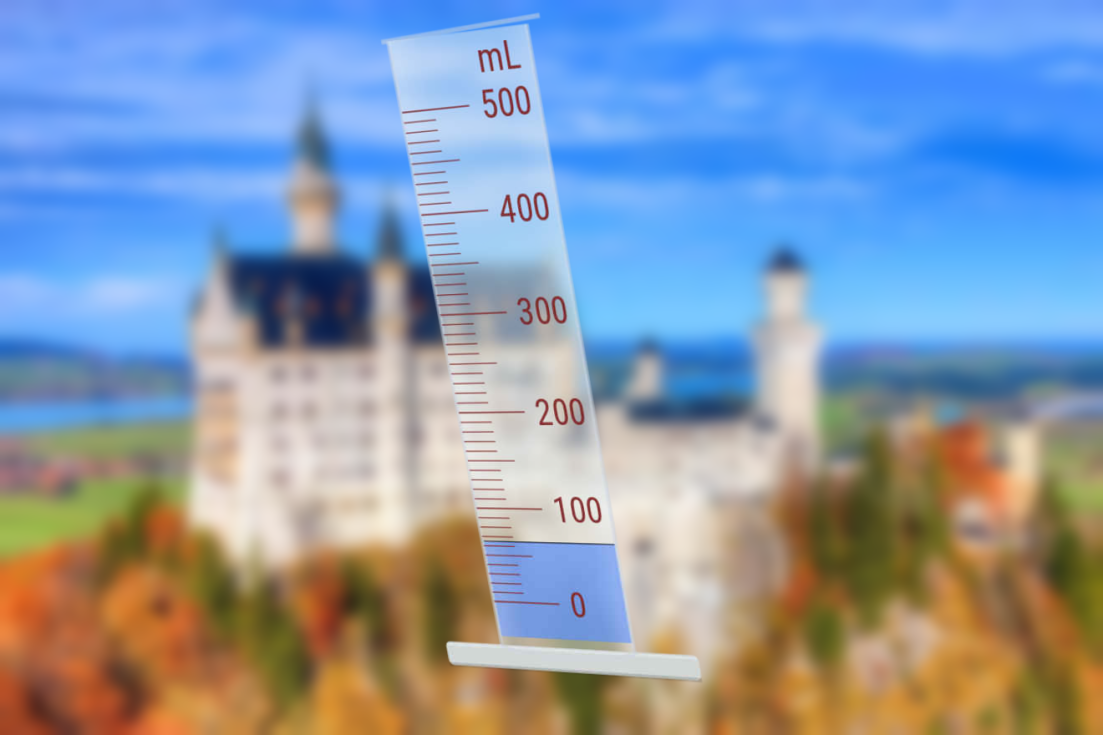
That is 65 mL
